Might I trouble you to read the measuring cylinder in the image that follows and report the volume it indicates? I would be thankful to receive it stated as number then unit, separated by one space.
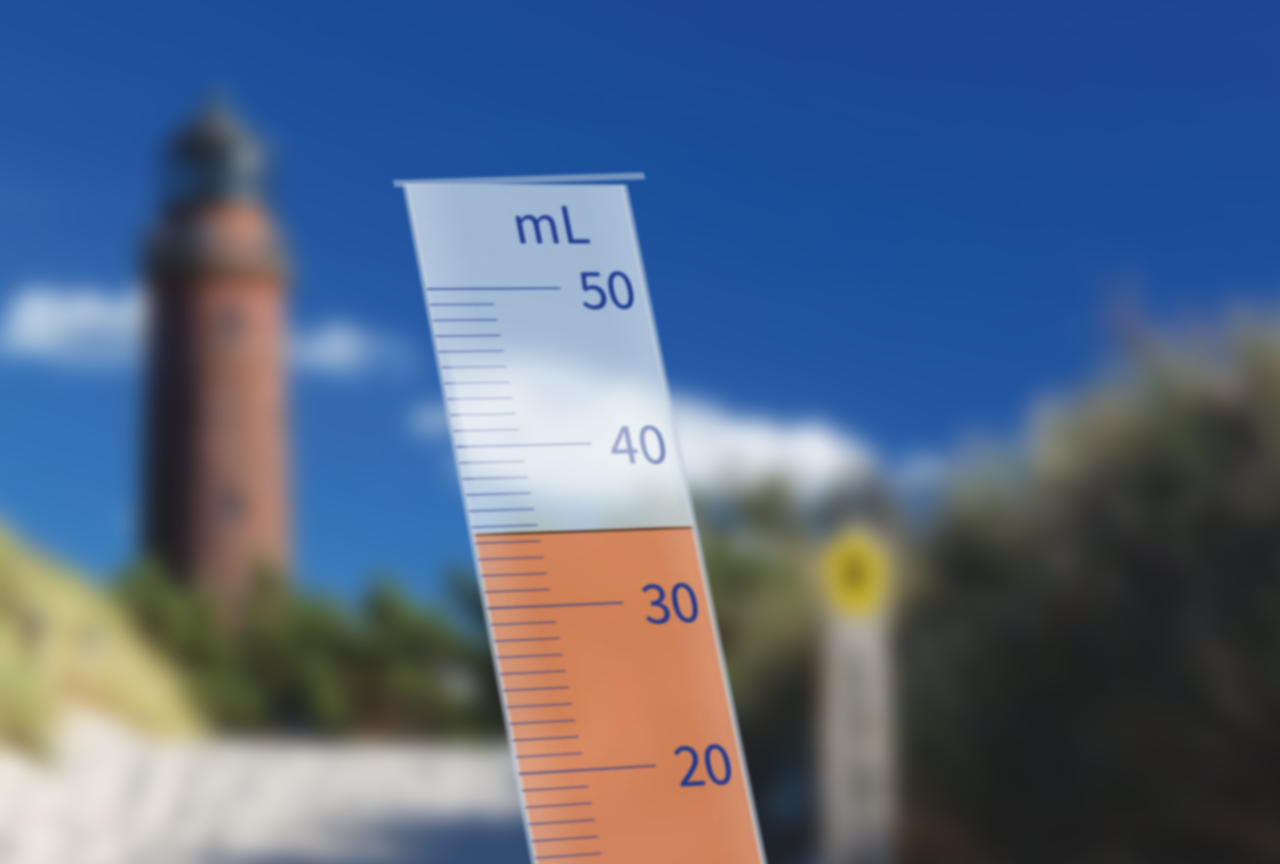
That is 34.5 mL
